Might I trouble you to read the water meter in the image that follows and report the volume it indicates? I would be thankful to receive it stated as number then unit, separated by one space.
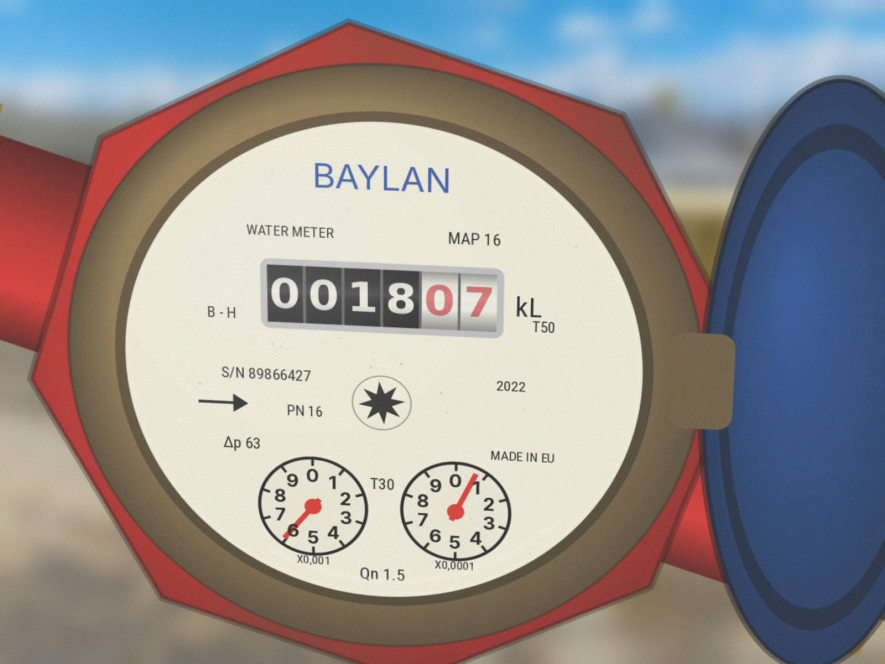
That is 18.0760 kL
